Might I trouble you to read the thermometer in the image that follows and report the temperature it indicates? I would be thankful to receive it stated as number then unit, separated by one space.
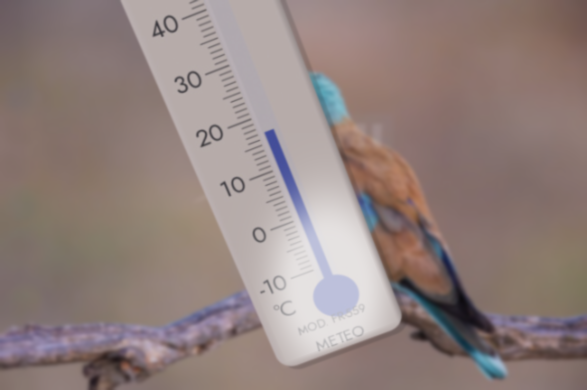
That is 17 °C
